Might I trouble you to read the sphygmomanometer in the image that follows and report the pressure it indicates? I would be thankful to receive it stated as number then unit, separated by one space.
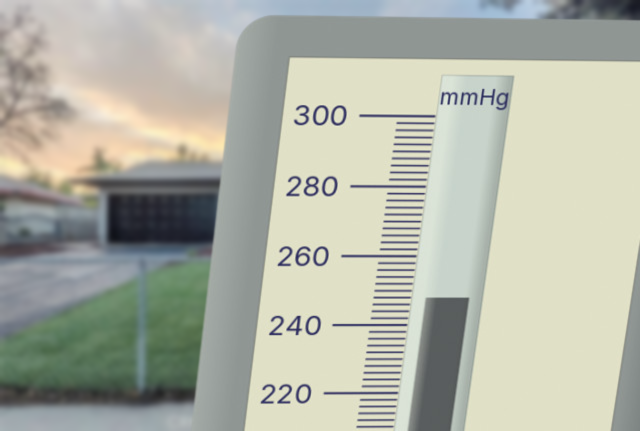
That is 248 mmHg
